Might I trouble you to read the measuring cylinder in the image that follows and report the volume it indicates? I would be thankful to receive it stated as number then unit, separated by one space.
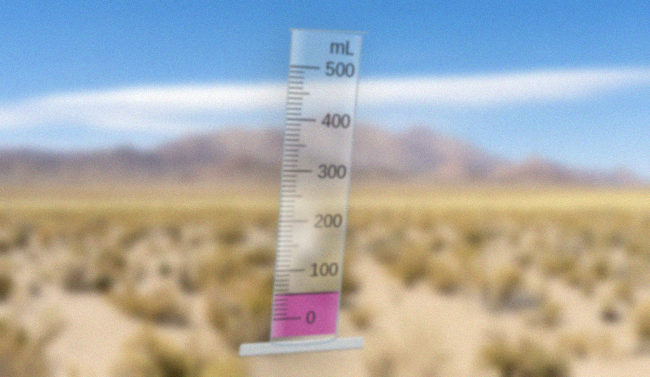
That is 50 mL
